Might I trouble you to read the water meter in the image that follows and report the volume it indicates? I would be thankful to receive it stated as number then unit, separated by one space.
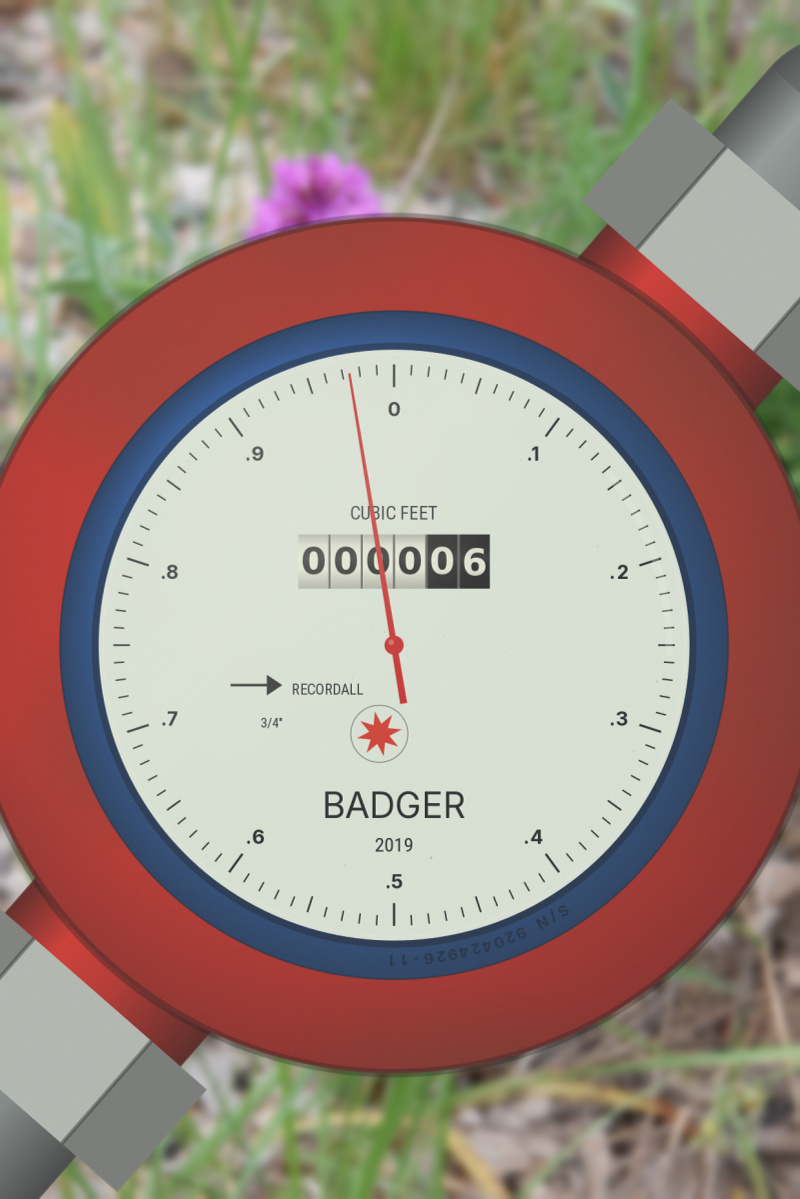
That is 5.97 ft³
